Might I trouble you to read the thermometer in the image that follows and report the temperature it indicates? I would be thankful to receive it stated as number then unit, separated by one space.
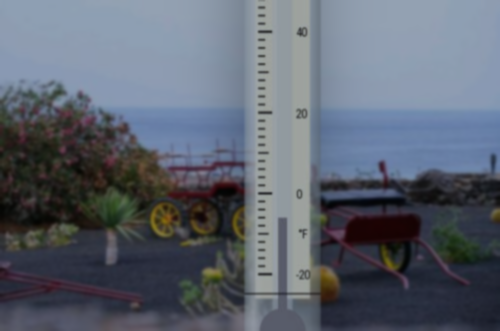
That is -6 °F
